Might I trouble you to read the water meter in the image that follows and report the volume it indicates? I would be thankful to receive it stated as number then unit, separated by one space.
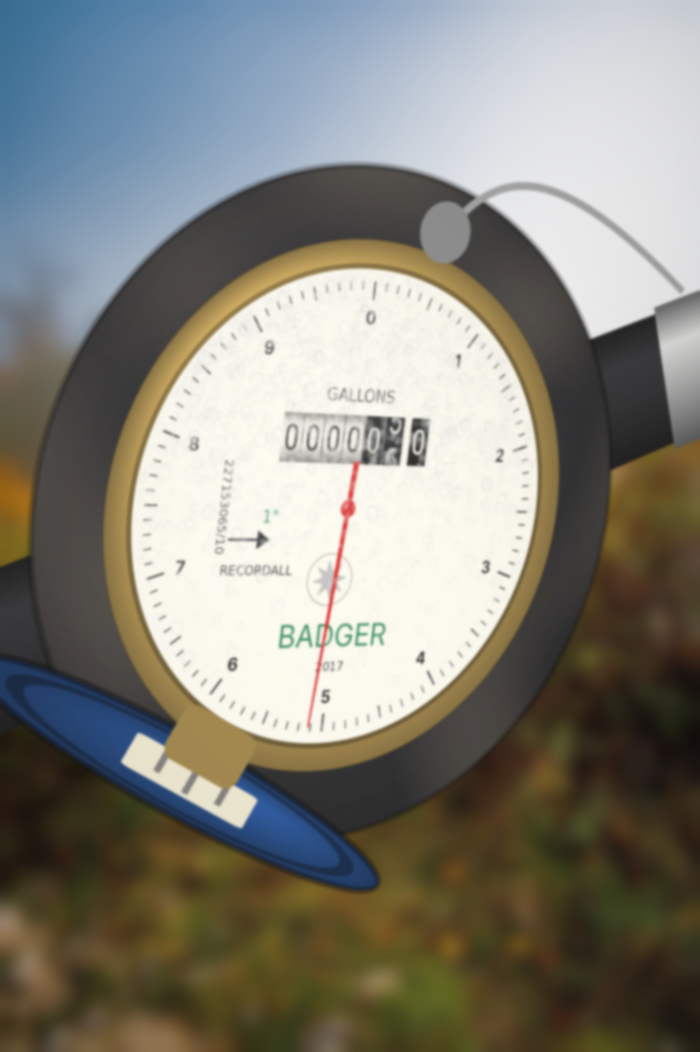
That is 55.1 gal
